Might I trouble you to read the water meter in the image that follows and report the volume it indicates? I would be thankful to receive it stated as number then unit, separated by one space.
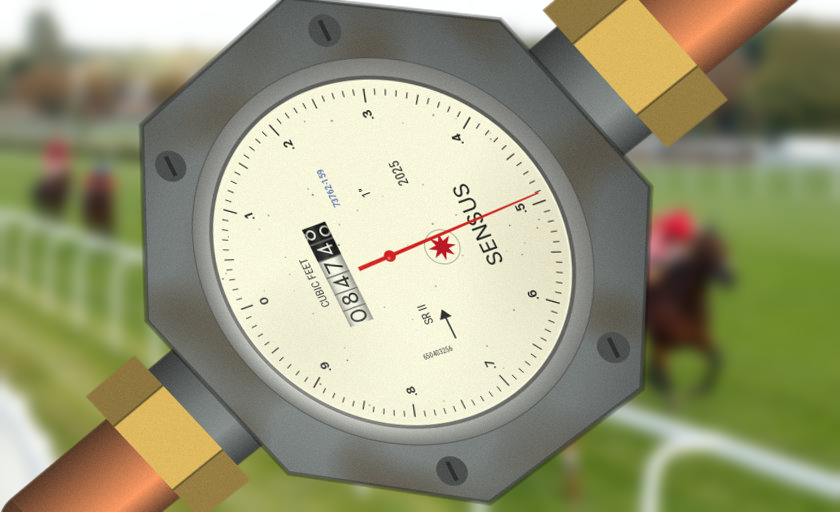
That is 84748.49 ft³
